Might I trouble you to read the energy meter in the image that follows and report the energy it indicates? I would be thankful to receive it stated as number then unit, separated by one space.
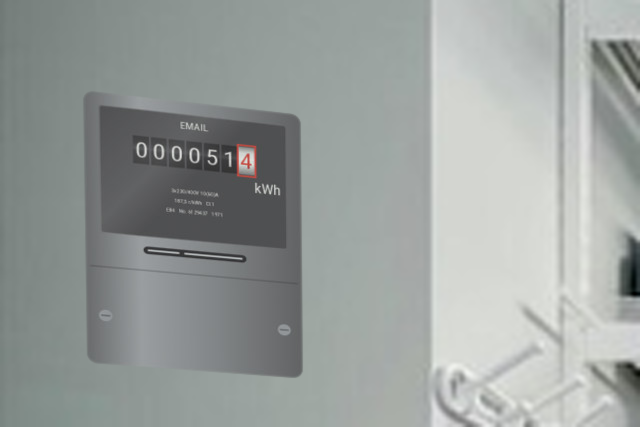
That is 51.4 kWh
